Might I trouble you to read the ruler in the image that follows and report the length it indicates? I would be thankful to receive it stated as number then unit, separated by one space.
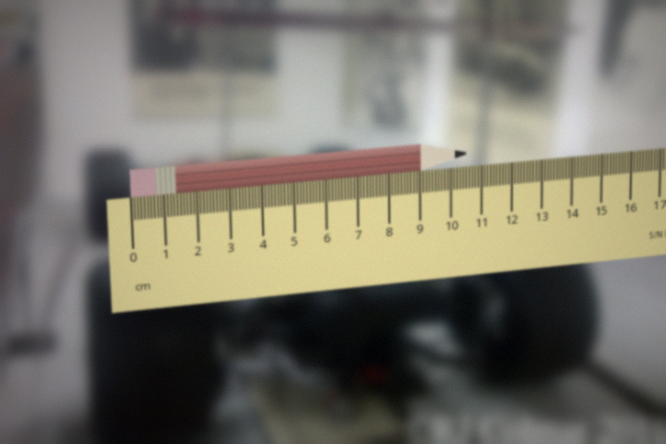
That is 10.5 cm
